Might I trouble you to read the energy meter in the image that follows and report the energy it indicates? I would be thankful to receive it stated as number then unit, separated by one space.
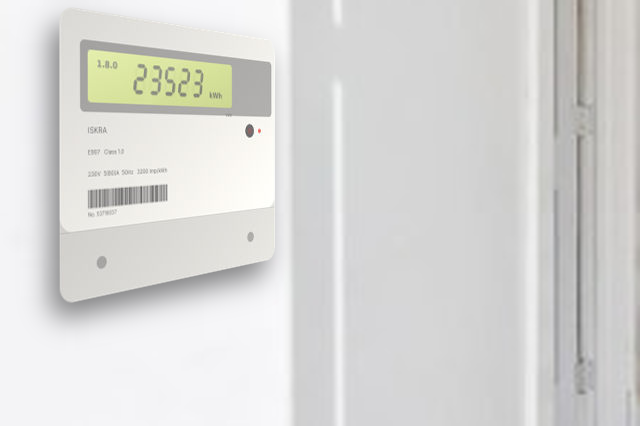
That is 23523 kWh
